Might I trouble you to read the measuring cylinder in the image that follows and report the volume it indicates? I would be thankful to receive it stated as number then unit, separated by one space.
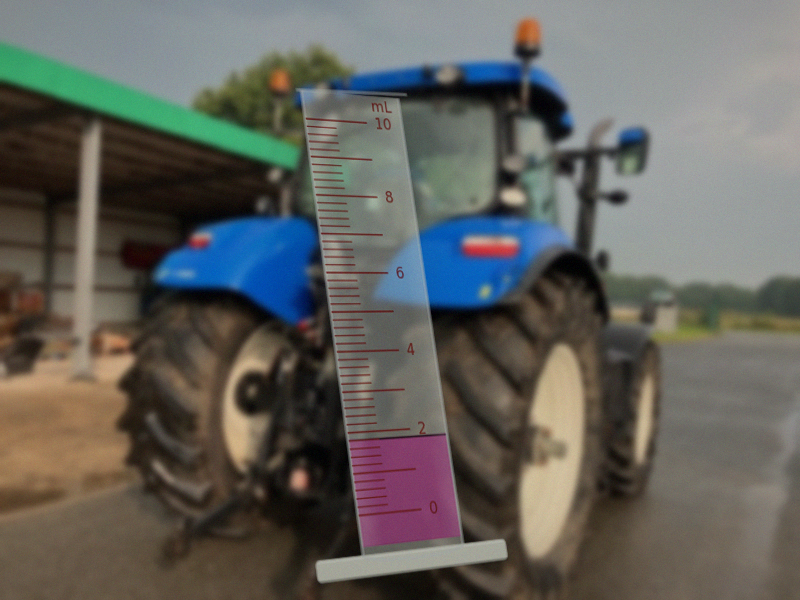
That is 1.8 mL
